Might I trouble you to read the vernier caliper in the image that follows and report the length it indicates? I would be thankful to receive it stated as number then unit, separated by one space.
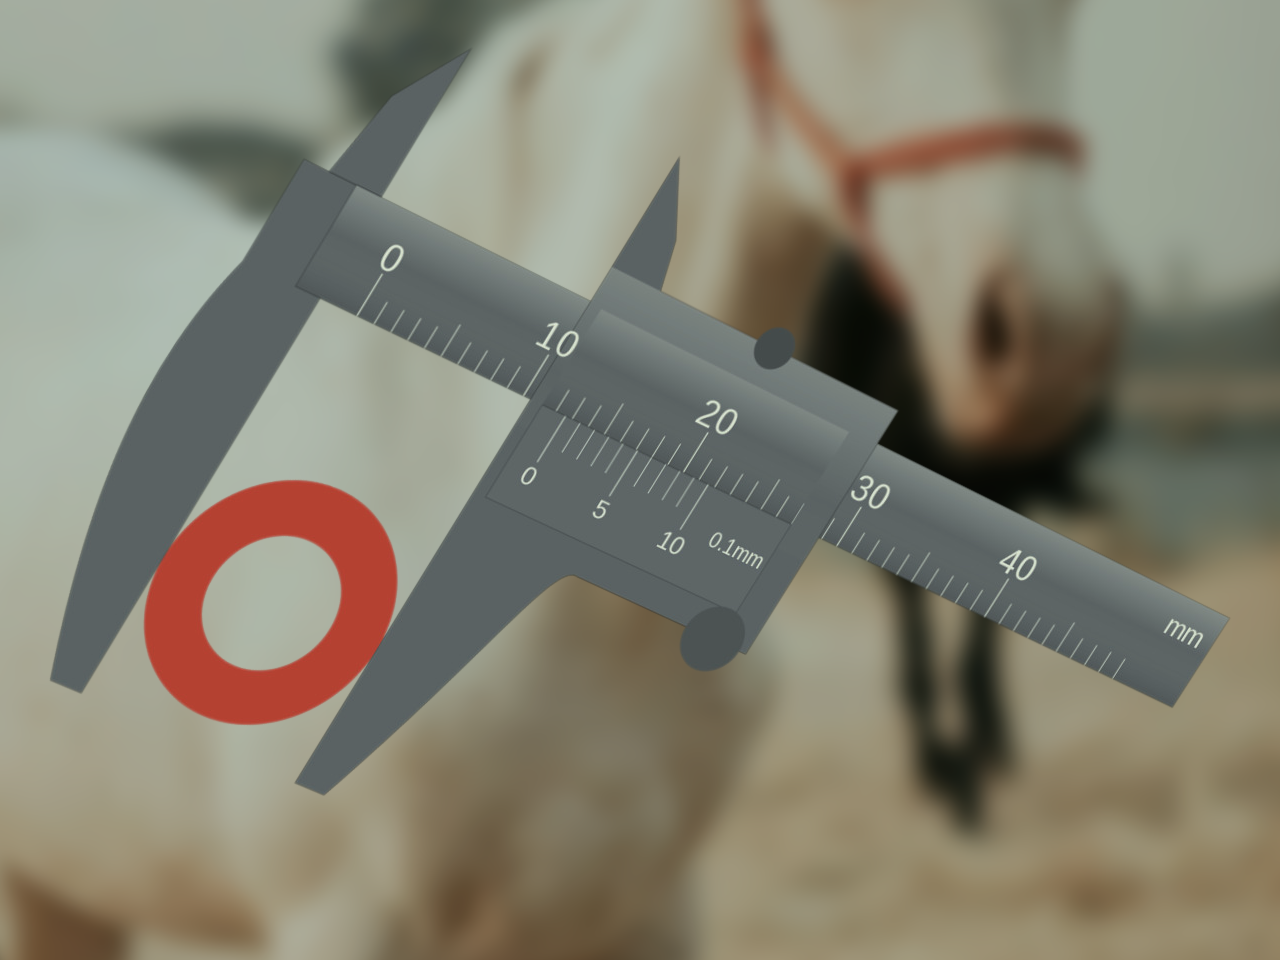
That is 12.6 mm
